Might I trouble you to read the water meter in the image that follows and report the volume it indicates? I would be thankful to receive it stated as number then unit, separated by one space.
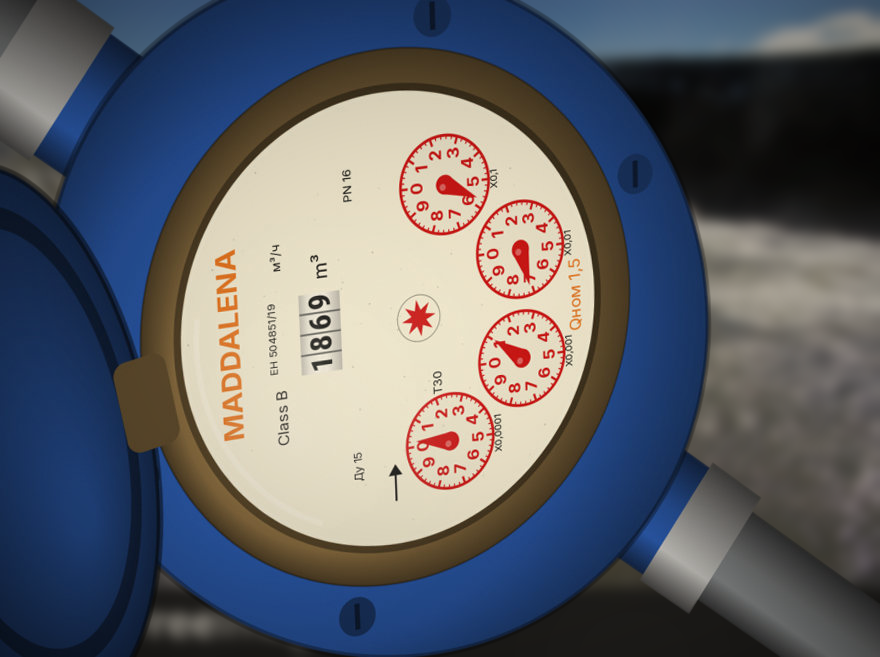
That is 1869.5710 m³
